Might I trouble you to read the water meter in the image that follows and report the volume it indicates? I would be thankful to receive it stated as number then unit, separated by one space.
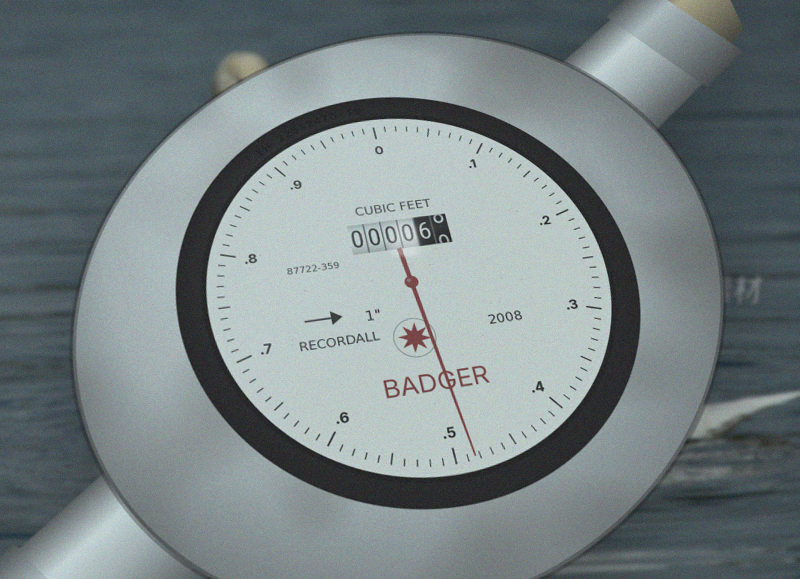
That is 68.48 ft³
